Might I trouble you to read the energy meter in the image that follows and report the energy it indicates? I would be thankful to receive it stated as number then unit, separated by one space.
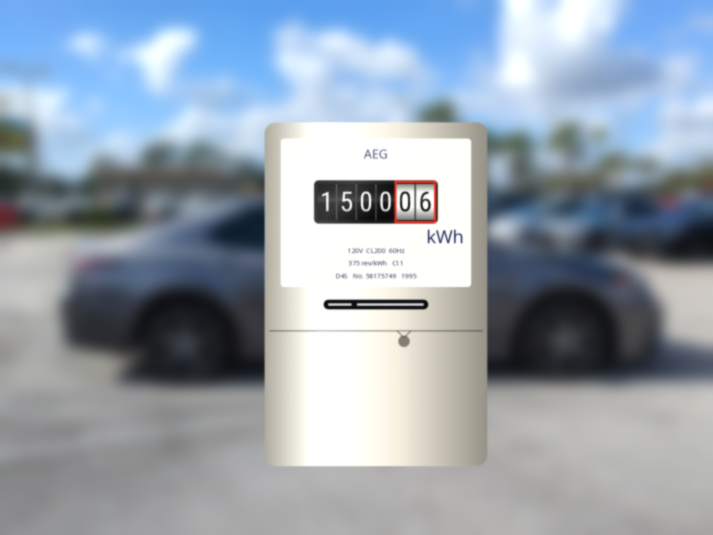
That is 1500.06 kWh
